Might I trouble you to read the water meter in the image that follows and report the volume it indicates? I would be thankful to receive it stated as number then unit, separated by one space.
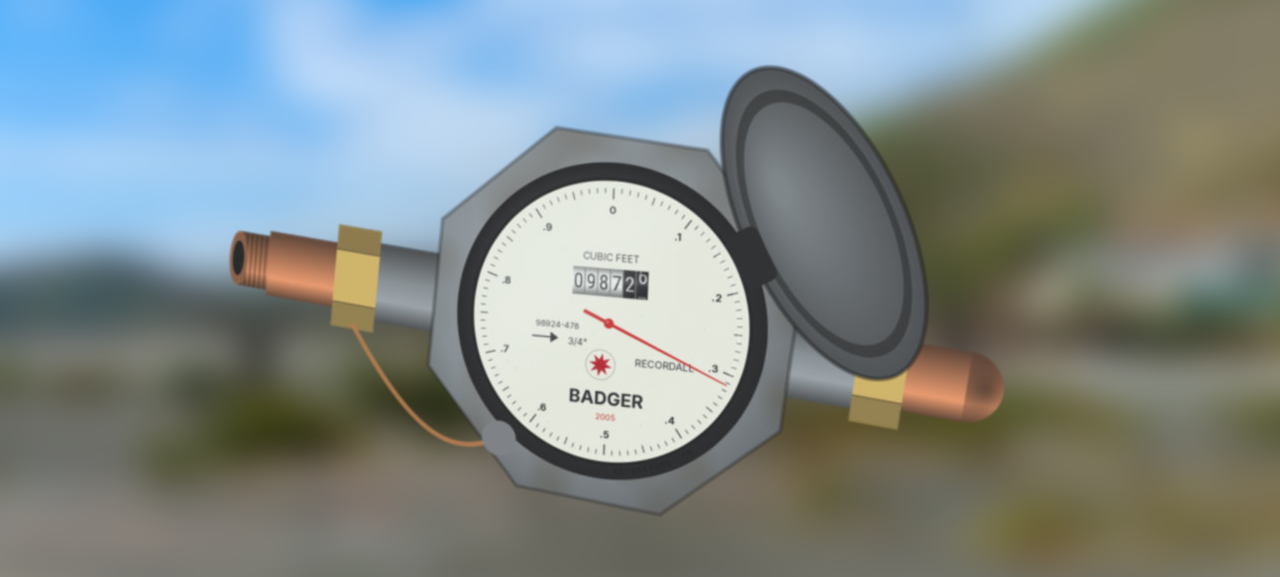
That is 98726.31 ft³
